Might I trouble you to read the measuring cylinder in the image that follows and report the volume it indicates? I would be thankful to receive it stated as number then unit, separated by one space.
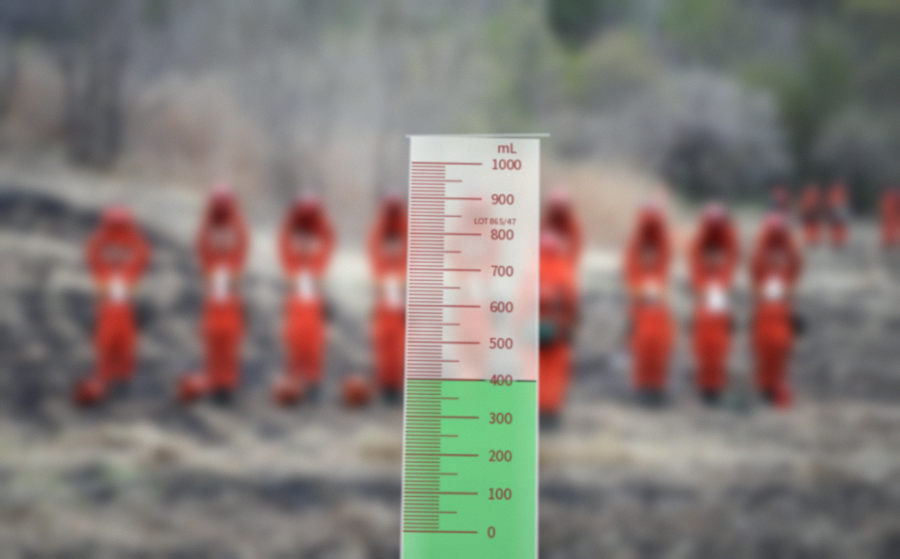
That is 400 mL
